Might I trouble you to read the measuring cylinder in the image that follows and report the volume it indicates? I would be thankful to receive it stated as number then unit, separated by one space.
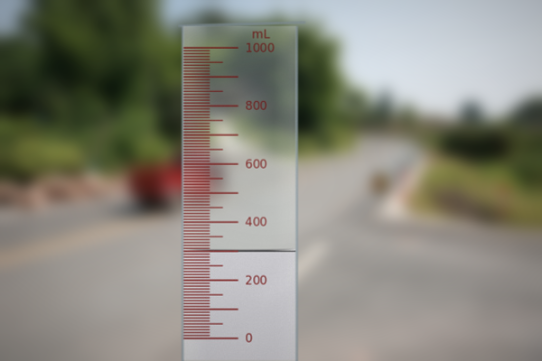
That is 300 mL
